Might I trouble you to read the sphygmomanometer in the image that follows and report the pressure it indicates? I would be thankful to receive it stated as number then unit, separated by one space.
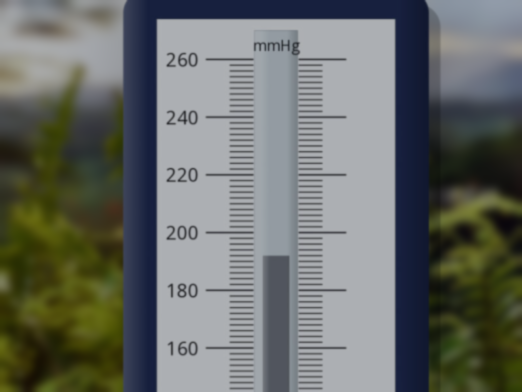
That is 192 mmHg
